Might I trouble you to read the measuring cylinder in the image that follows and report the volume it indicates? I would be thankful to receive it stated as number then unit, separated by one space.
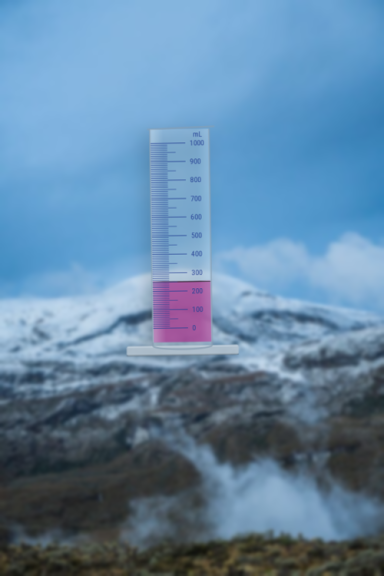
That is 250 mL
